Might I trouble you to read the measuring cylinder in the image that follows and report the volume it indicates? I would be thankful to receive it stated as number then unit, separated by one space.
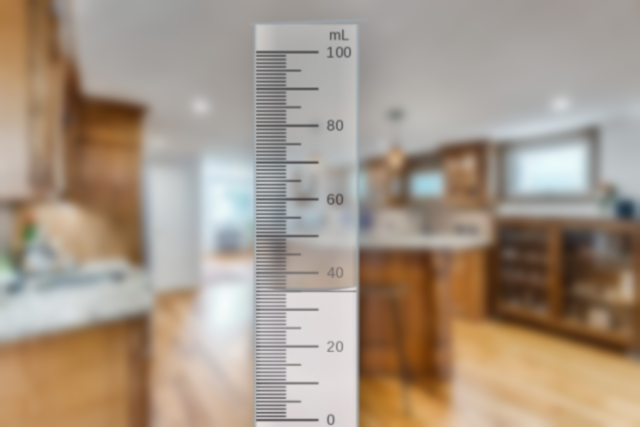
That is 35 mL
